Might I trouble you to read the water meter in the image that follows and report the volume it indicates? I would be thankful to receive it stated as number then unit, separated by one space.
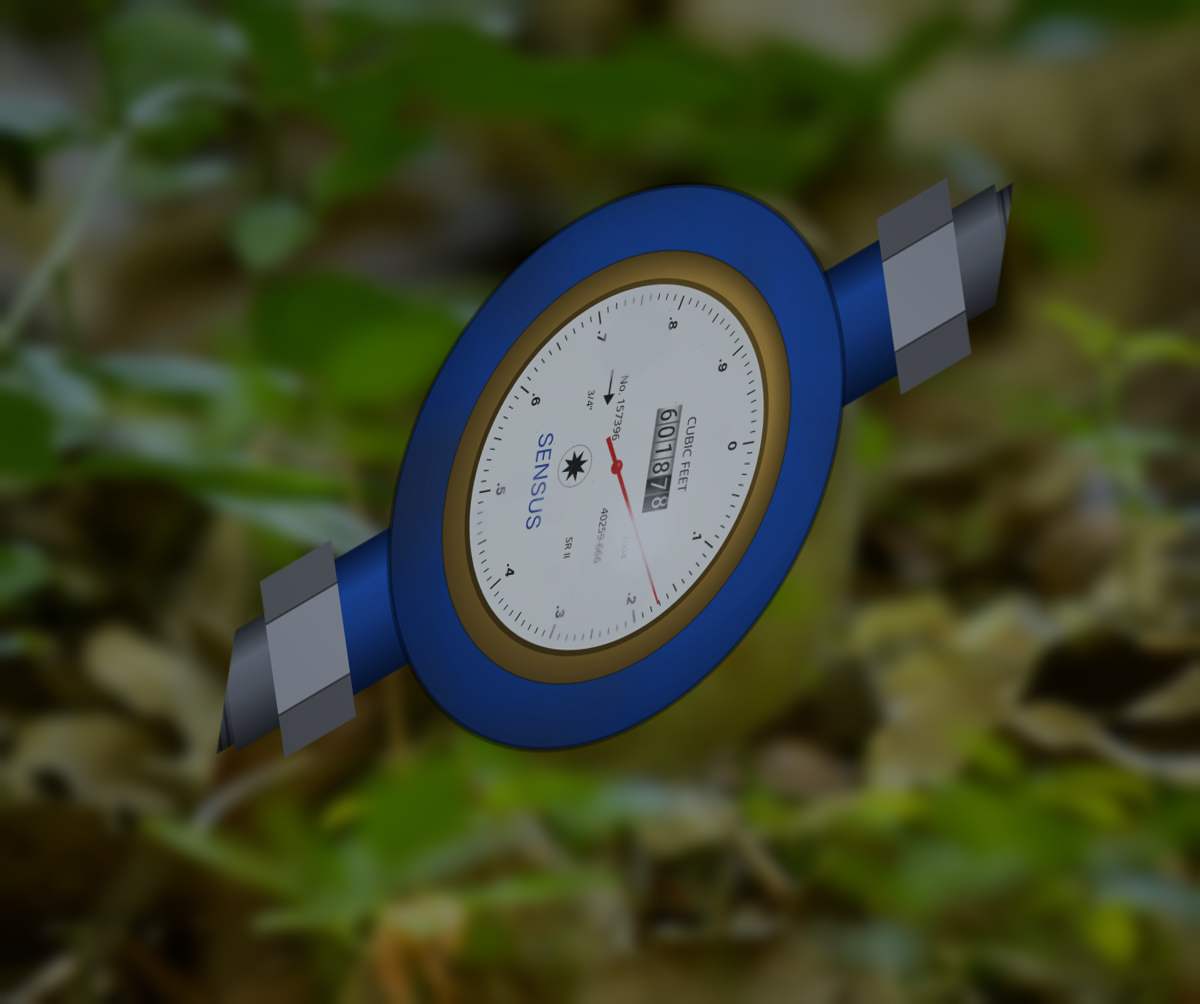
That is 601878.17 ft³
